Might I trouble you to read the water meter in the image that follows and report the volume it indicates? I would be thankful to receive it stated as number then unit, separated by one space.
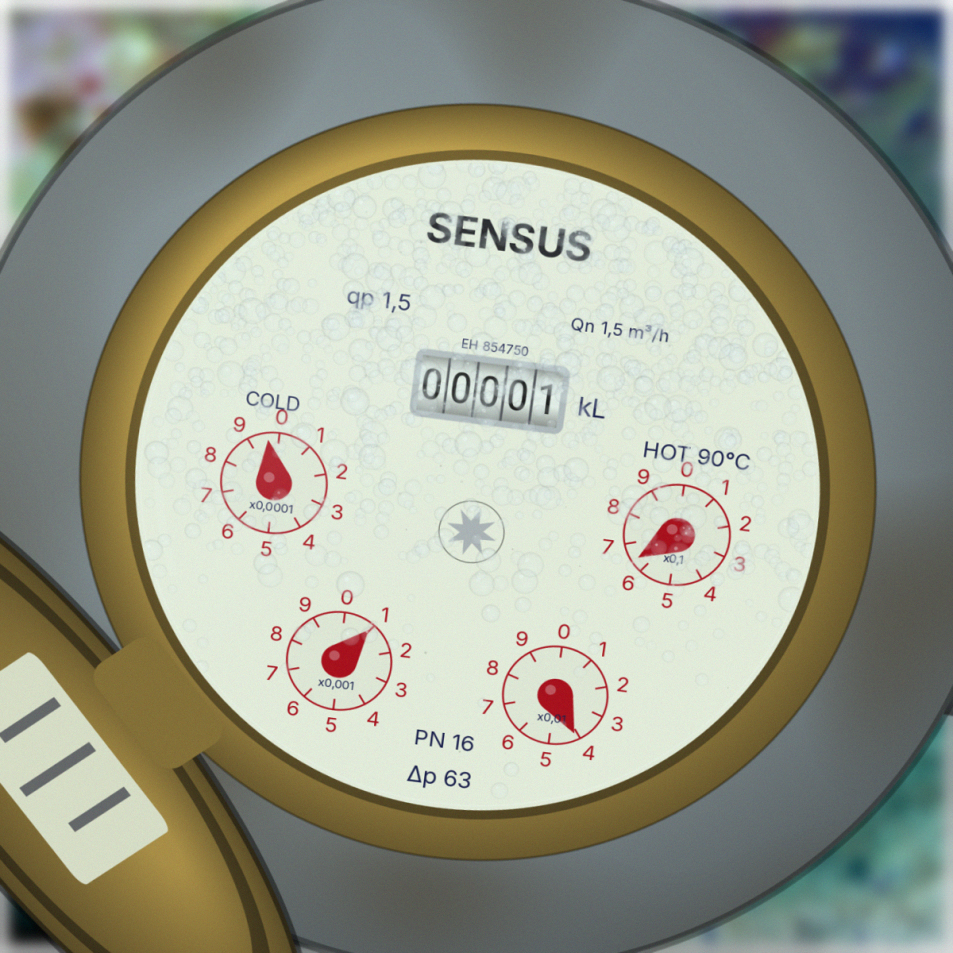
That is 1.6409 kL
